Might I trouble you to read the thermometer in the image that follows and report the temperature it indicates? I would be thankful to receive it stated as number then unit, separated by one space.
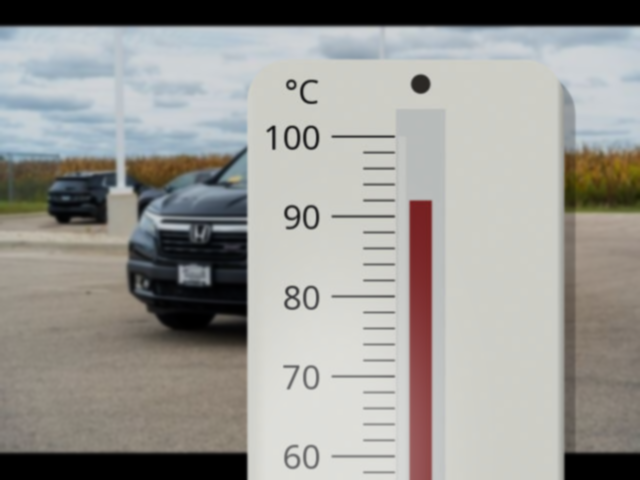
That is 92 °C
